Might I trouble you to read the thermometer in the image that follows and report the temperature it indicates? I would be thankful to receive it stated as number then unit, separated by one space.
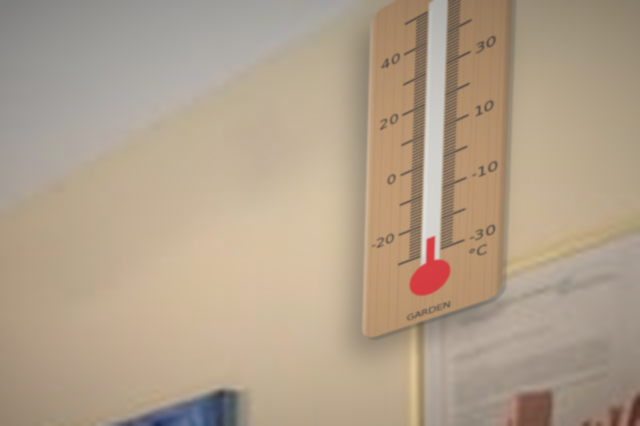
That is -25 °C
